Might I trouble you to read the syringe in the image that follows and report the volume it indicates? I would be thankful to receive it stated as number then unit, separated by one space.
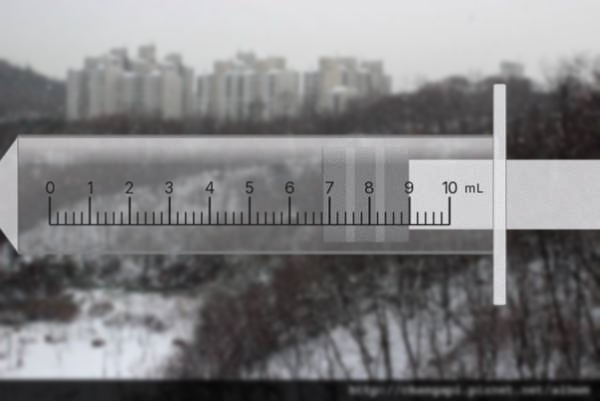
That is 6.8 mL
